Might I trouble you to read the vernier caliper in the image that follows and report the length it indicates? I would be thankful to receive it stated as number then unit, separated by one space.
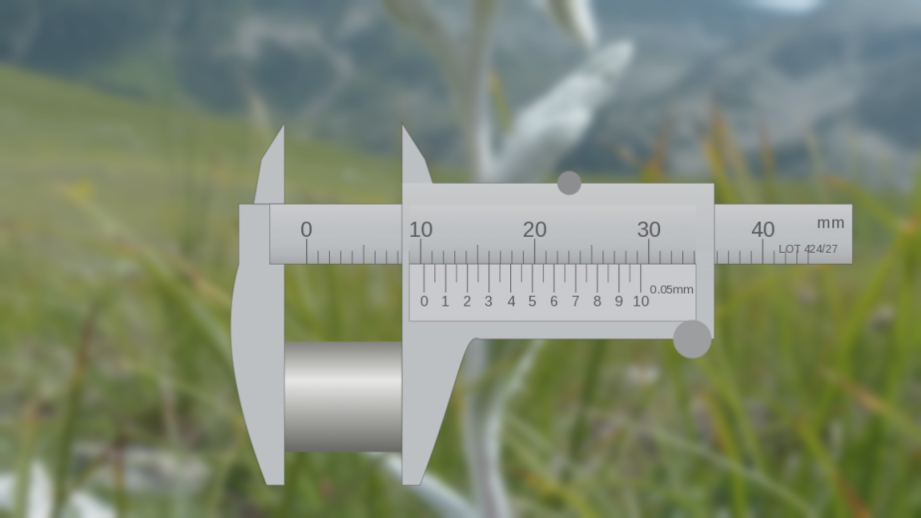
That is 10.3 mm
